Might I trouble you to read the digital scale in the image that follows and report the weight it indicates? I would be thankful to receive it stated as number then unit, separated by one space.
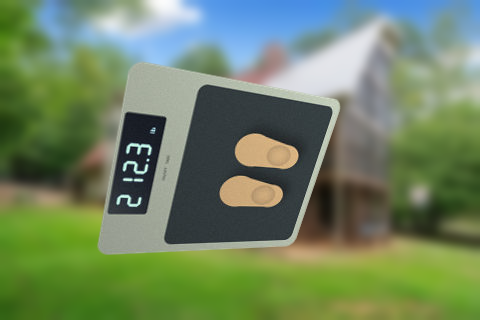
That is 212.3 lb
